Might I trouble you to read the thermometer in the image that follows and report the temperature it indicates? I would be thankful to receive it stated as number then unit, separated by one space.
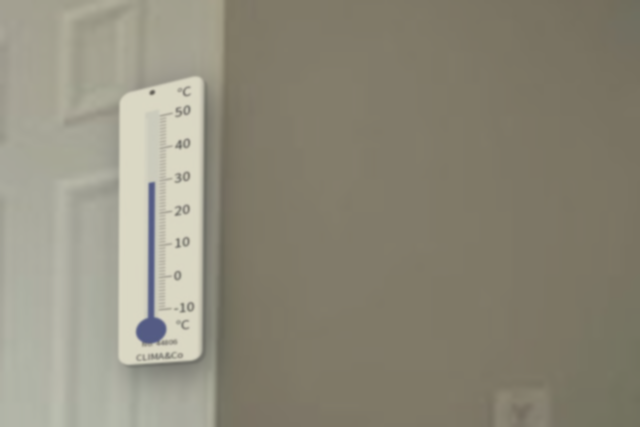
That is 30 °C
